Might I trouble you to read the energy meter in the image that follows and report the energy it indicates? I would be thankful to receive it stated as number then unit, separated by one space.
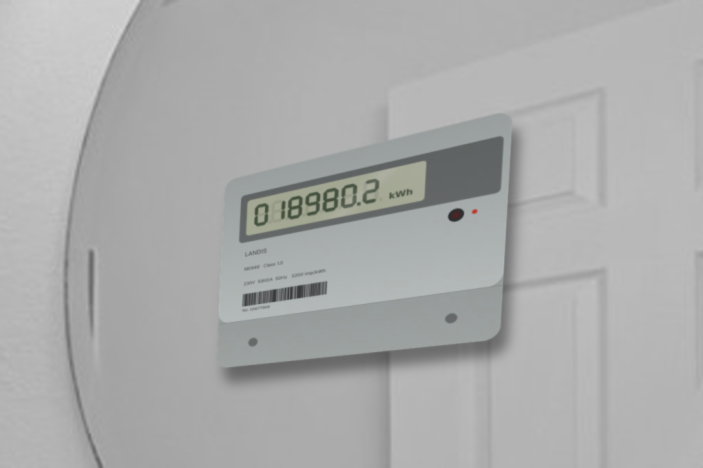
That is 18980.2 kWh
